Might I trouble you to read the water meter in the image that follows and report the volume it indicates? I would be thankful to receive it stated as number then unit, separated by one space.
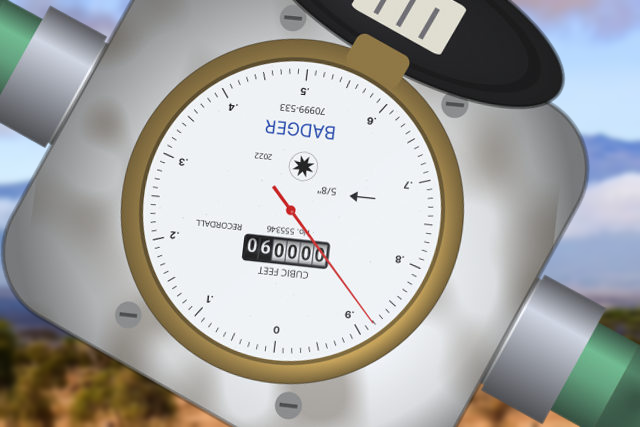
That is 89.88 ft³
